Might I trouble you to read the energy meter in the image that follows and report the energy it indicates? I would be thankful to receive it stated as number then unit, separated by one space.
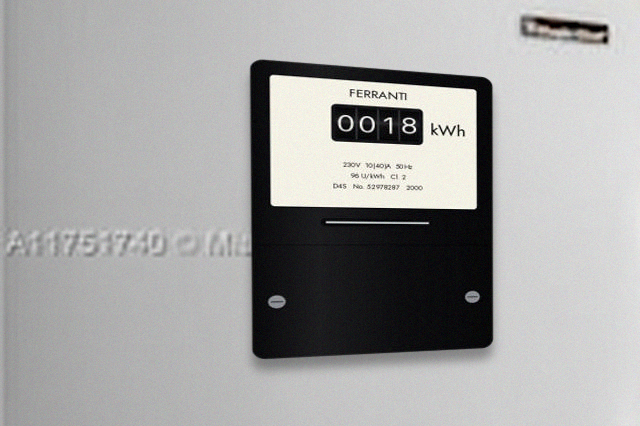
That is 18 kWh
